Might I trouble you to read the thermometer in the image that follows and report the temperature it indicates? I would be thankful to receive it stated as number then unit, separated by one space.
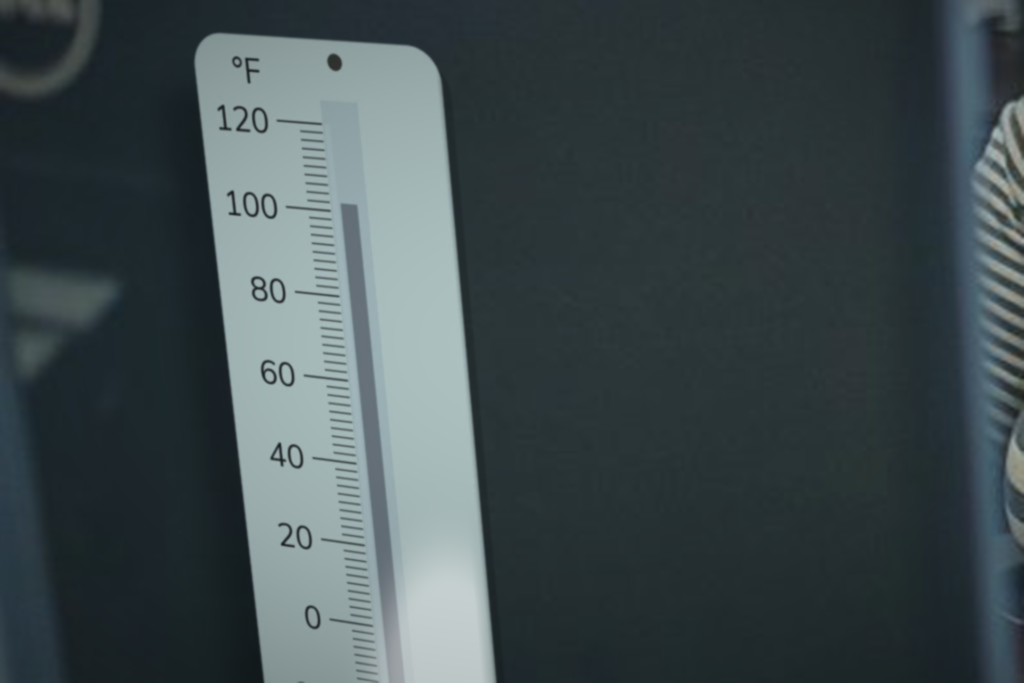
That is 102 °F
